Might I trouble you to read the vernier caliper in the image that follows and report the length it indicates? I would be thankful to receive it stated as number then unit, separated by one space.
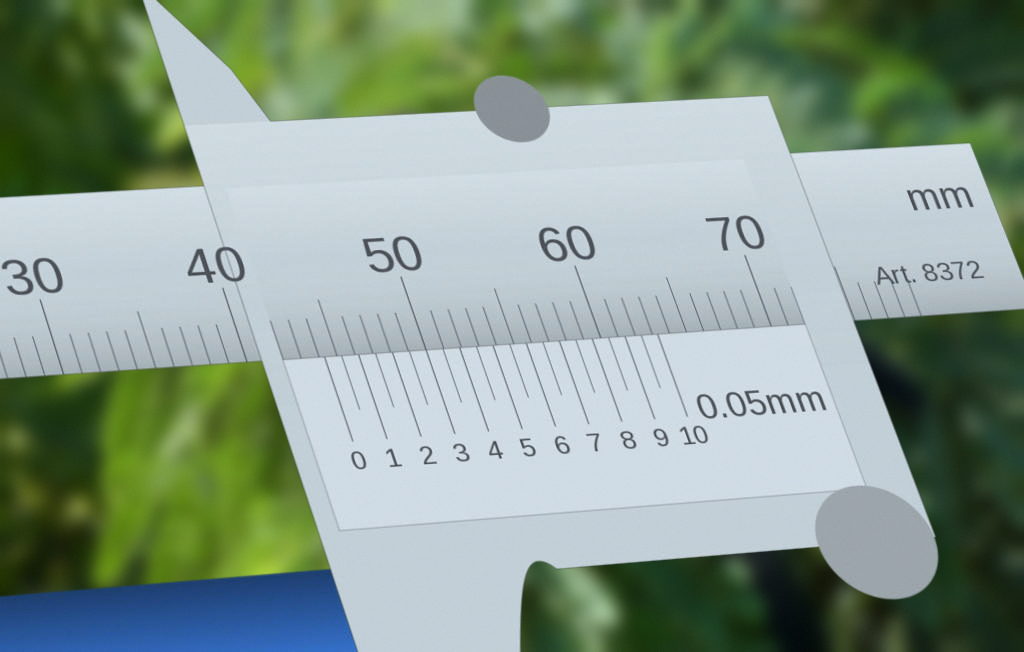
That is 44.3 mm
